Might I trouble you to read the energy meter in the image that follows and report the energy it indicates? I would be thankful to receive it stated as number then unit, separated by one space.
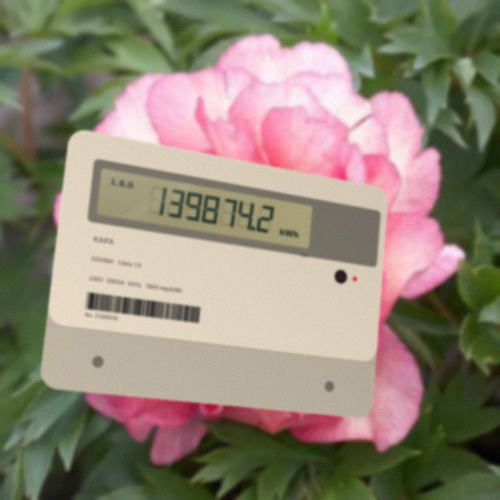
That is 139874.2 kWh
